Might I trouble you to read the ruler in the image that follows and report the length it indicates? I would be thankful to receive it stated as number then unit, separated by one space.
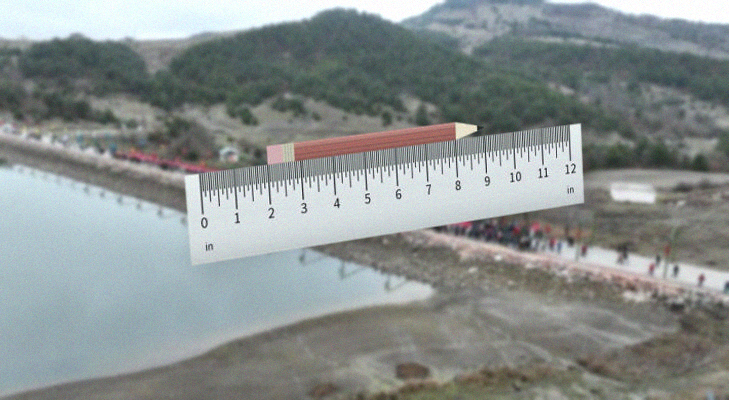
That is 7 in
